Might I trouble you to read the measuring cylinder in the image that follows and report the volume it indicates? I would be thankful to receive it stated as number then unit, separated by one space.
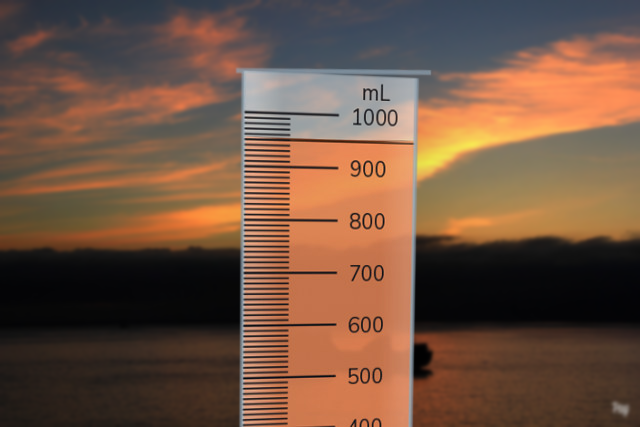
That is 950 mL
